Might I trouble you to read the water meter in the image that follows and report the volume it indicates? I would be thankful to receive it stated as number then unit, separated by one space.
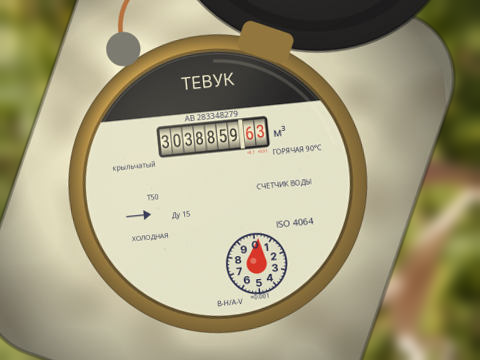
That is 3038859.630 m³
